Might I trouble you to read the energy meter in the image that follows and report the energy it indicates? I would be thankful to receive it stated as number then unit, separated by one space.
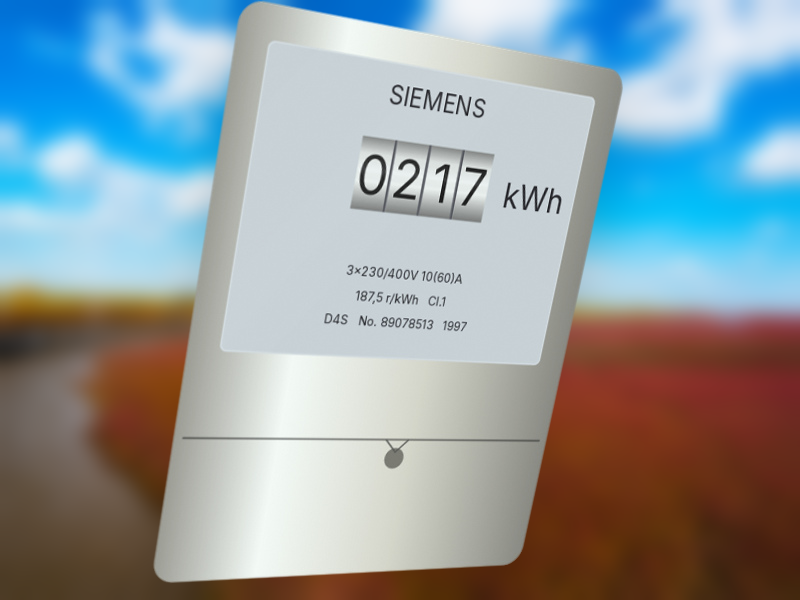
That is 217 kWh
